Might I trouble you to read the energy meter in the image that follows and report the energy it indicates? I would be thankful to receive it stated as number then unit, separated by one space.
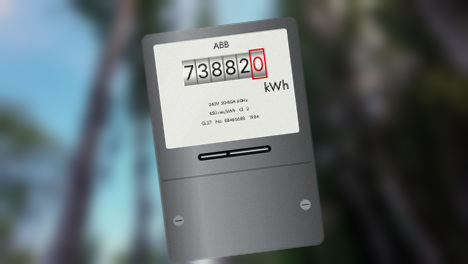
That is 73882.0 kWh
